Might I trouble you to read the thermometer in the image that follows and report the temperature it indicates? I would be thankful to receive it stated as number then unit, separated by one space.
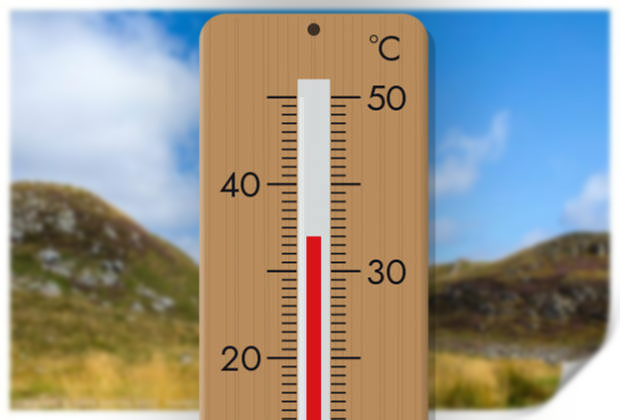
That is 34 °C
